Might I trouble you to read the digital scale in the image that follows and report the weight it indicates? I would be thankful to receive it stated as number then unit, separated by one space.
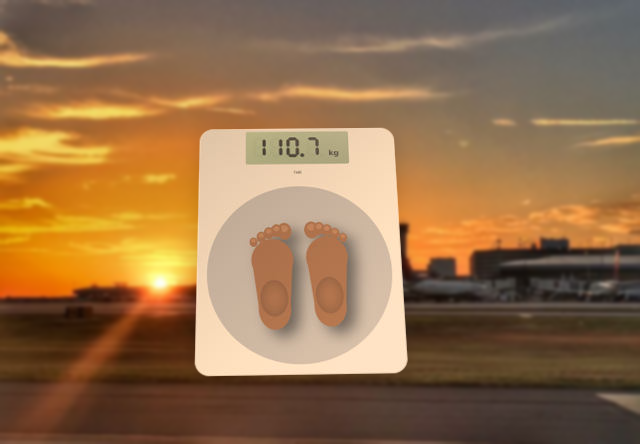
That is 110.7 kg
